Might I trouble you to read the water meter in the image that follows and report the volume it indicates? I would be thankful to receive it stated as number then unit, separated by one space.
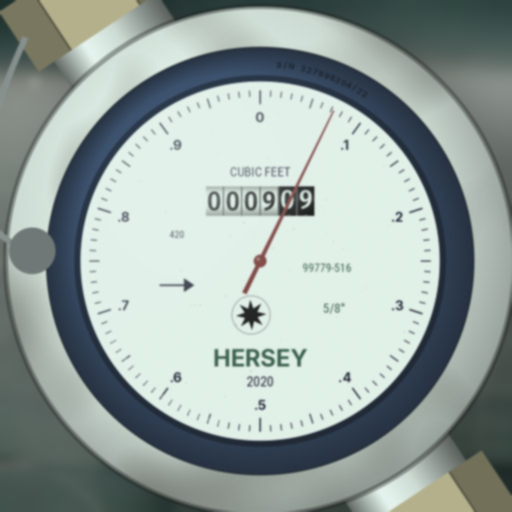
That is 909.07 ft³
